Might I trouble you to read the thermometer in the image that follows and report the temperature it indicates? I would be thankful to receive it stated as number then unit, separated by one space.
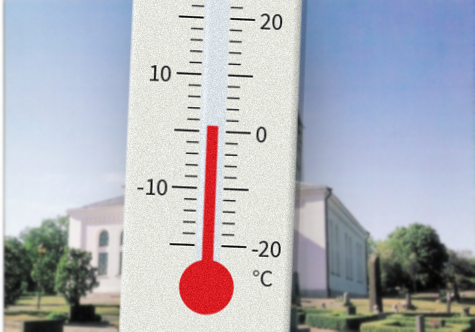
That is 1 °C
